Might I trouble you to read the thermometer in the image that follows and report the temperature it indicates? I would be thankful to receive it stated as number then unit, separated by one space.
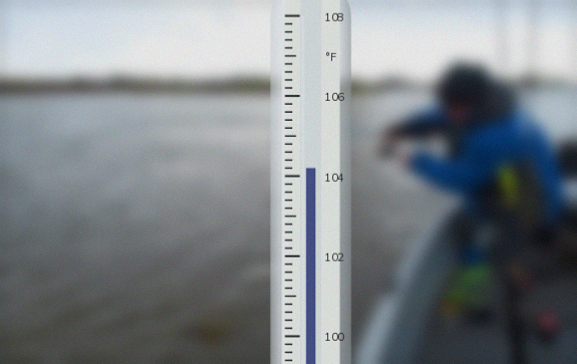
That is 104.2 °F
